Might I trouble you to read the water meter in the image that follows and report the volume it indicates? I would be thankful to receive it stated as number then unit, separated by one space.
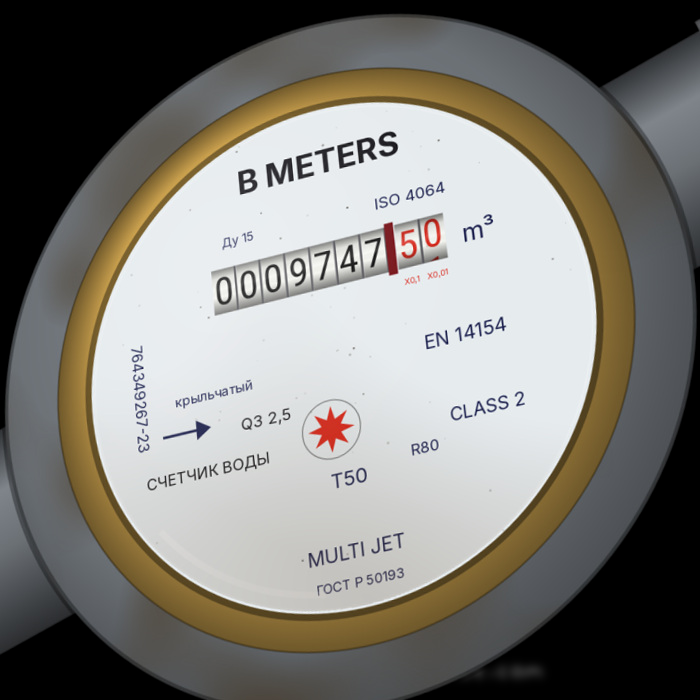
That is 9747.50 m³
